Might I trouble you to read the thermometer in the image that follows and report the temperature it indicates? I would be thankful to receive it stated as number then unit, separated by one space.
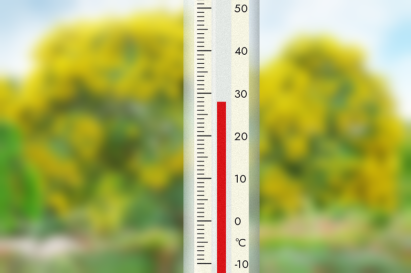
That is 28 °C
